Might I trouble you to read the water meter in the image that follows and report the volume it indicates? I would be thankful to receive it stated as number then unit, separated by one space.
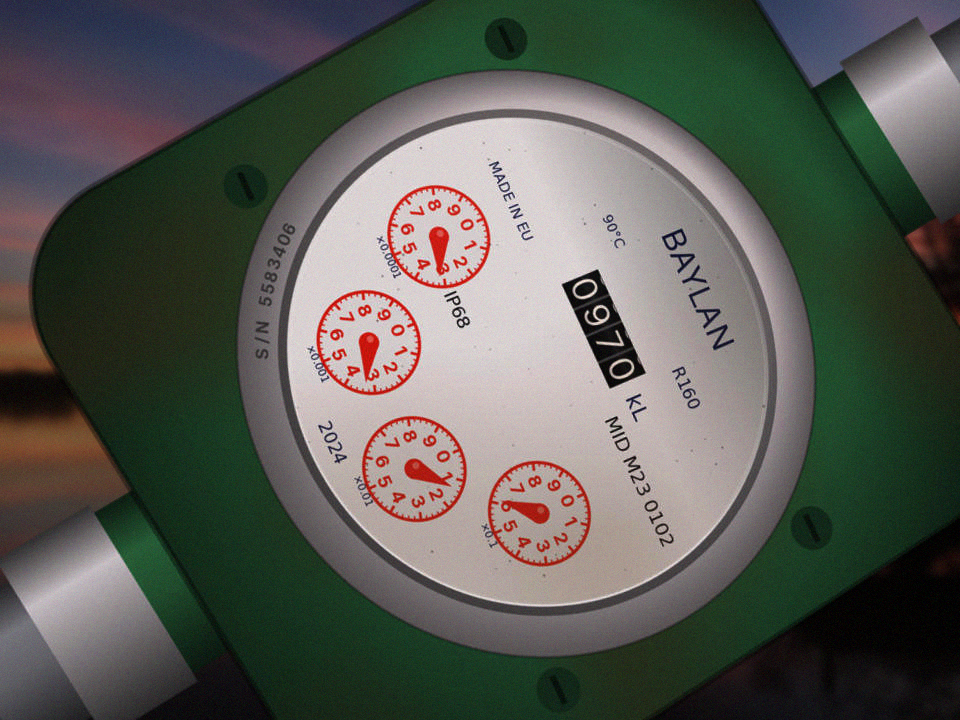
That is 970.6133 kL
